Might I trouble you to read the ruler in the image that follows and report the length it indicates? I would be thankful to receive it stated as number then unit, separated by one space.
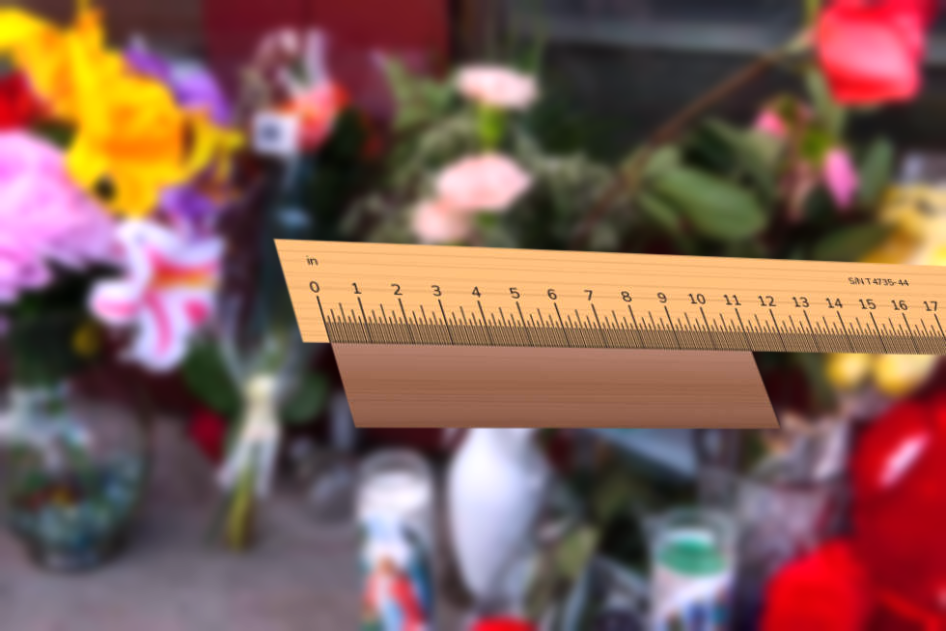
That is 11 in
